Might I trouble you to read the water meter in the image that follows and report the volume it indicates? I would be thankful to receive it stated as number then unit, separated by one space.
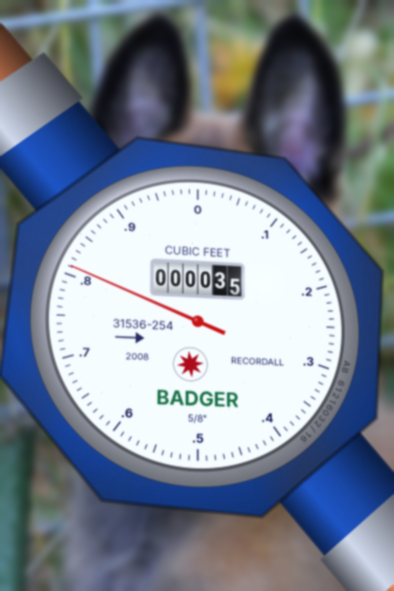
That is 34.81 ft³
